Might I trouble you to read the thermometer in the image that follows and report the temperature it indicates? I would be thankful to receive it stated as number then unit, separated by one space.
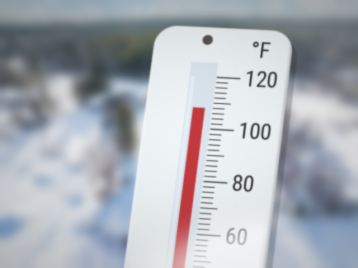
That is 108 °F
